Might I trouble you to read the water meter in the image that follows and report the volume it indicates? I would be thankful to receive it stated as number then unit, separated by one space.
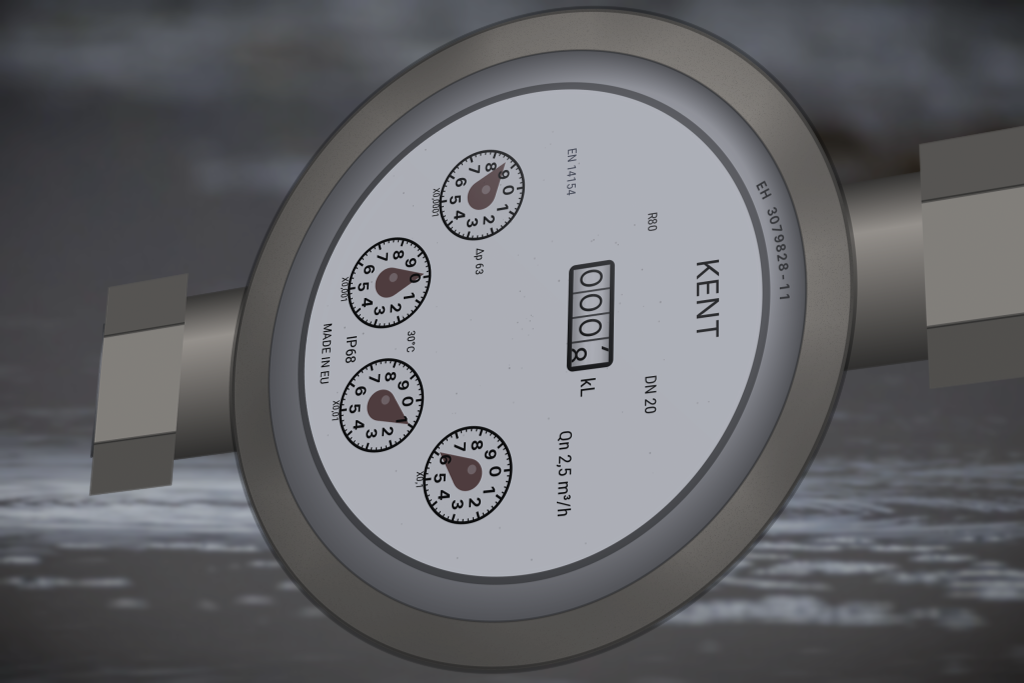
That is 7.6098 kL
